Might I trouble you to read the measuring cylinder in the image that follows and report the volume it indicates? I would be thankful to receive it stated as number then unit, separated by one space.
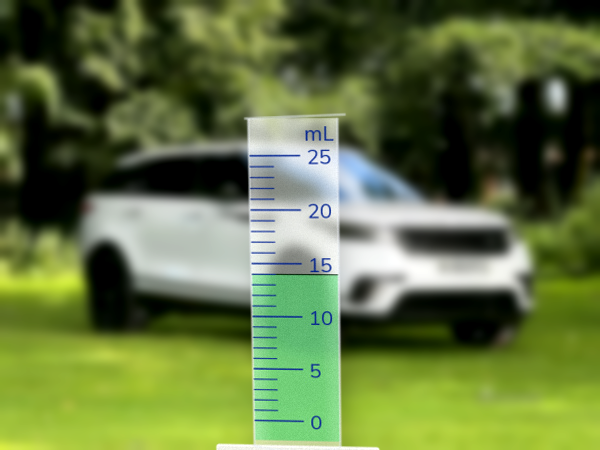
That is 14 mL
